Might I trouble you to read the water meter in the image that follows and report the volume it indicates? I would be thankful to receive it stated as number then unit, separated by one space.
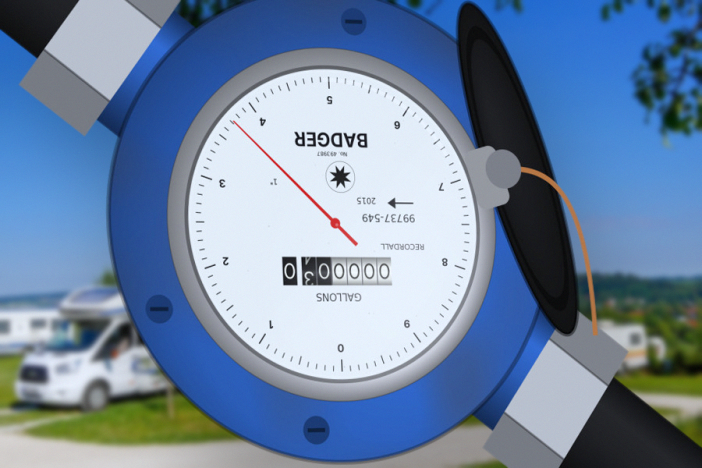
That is 33.7 gal
